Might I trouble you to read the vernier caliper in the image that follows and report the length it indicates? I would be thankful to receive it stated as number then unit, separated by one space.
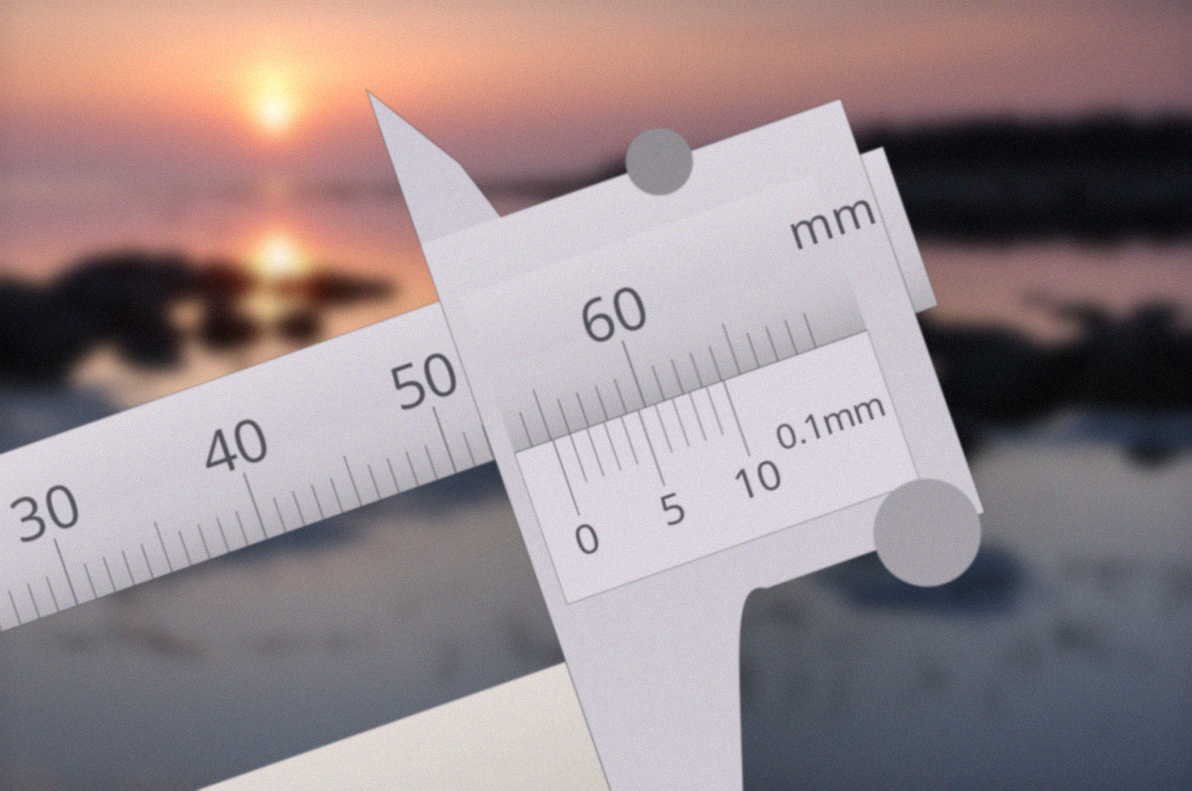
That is 55.1 mm
